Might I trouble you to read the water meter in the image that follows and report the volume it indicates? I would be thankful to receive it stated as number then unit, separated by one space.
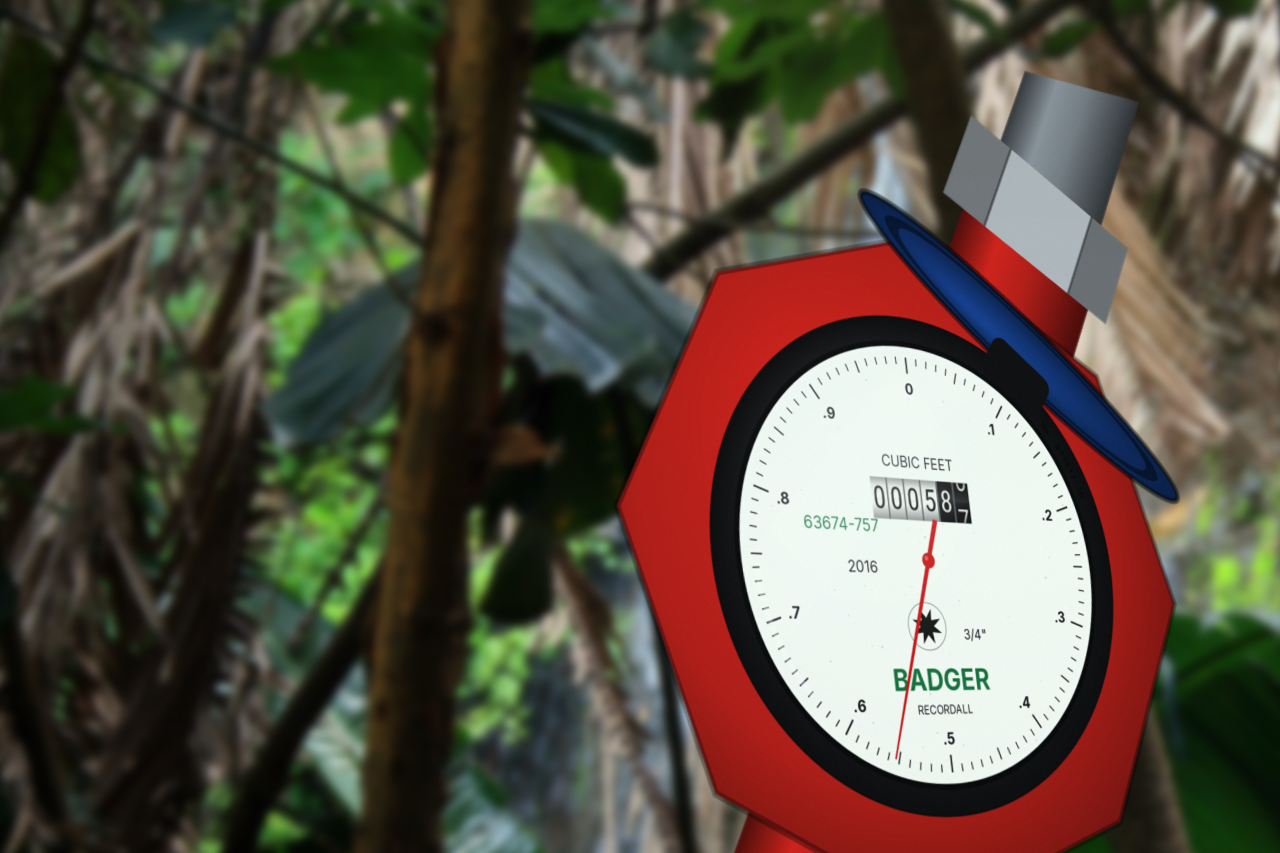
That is 586.55 ft³
